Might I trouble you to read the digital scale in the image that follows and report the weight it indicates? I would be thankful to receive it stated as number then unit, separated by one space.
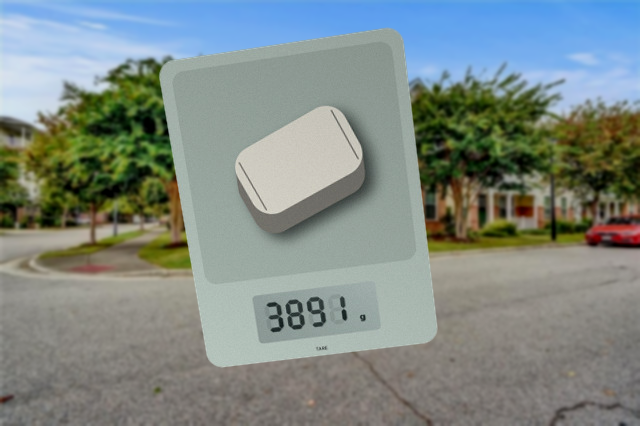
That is 3891 g
